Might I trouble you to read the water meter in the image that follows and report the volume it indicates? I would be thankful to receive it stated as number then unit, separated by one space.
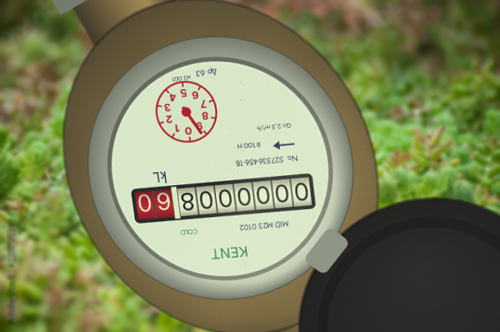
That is 8.599 kL
